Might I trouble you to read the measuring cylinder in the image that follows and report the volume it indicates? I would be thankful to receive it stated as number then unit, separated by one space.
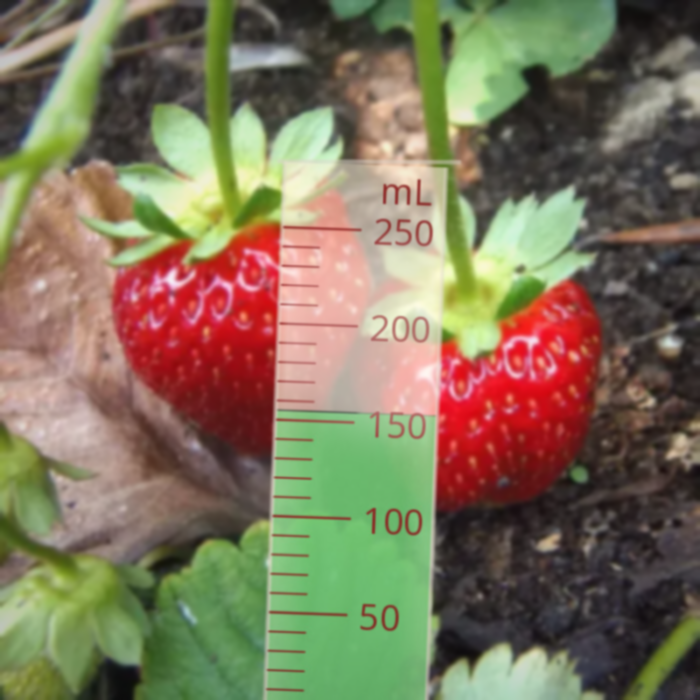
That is 155 mL
